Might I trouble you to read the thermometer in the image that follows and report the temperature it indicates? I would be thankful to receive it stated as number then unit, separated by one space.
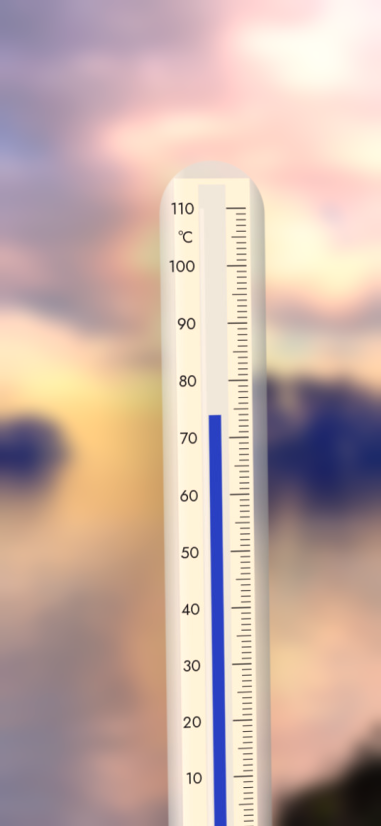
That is 74 °C
